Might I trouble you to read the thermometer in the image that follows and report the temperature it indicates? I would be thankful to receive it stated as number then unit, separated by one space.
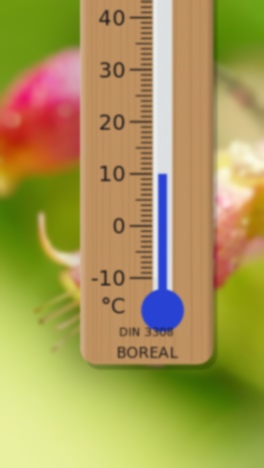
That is 10 °C
